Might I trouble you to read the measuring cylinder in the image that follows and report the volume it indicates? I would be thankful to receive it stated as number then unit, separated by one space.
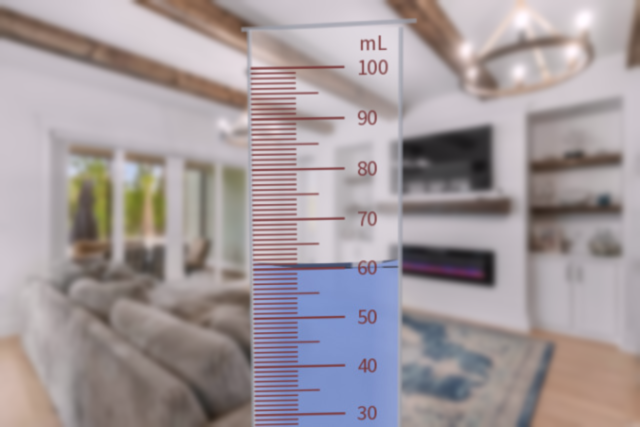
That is 60 mL
